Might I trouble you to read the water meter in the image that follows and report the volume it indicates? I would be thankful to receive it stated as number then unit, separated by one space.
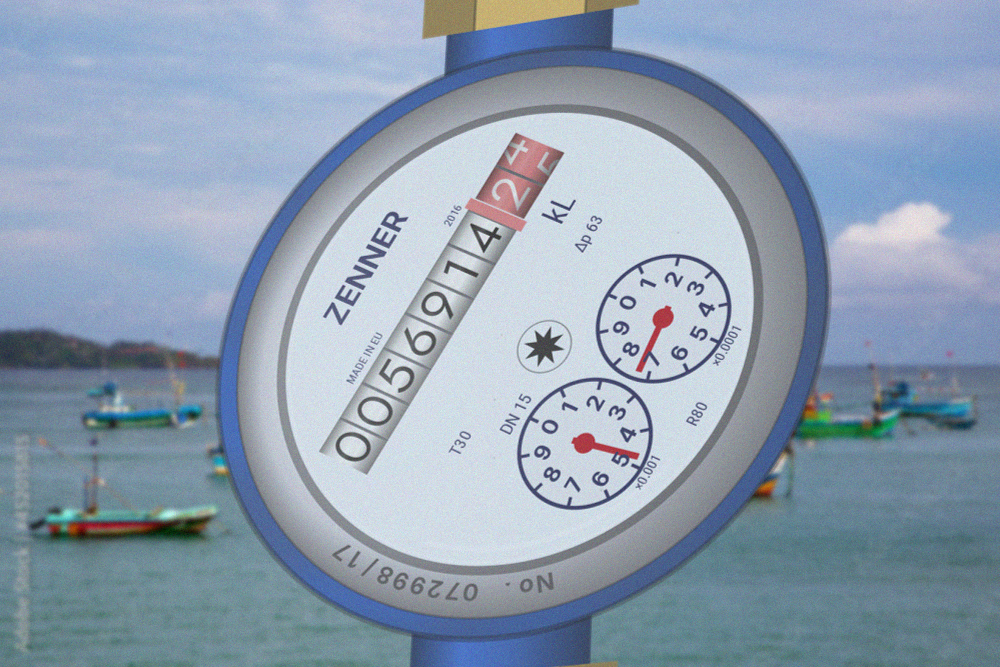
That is 56914.2447 kL
